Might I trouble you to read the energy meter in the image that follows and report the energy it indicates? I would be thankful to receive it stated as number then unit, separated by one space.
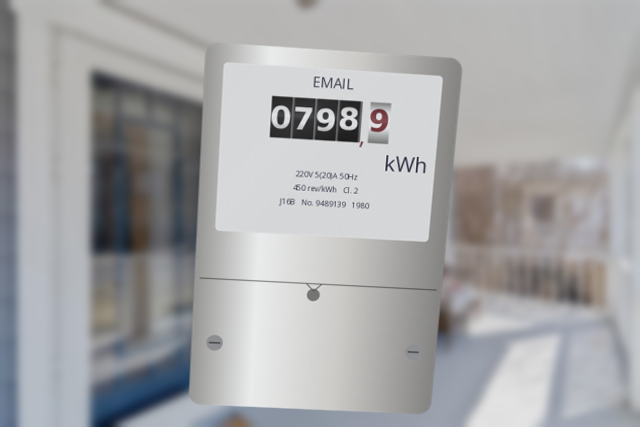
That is 798.9 kWh
